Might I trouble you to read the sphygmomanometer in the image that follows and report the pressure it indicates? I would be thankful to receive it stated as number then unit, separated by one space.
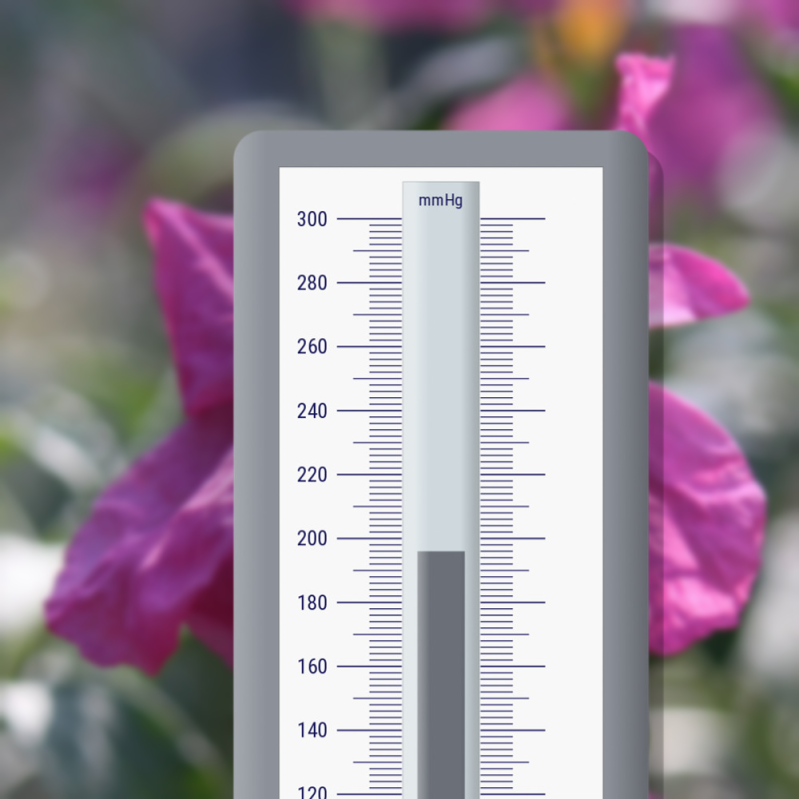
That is 196 mmHg
